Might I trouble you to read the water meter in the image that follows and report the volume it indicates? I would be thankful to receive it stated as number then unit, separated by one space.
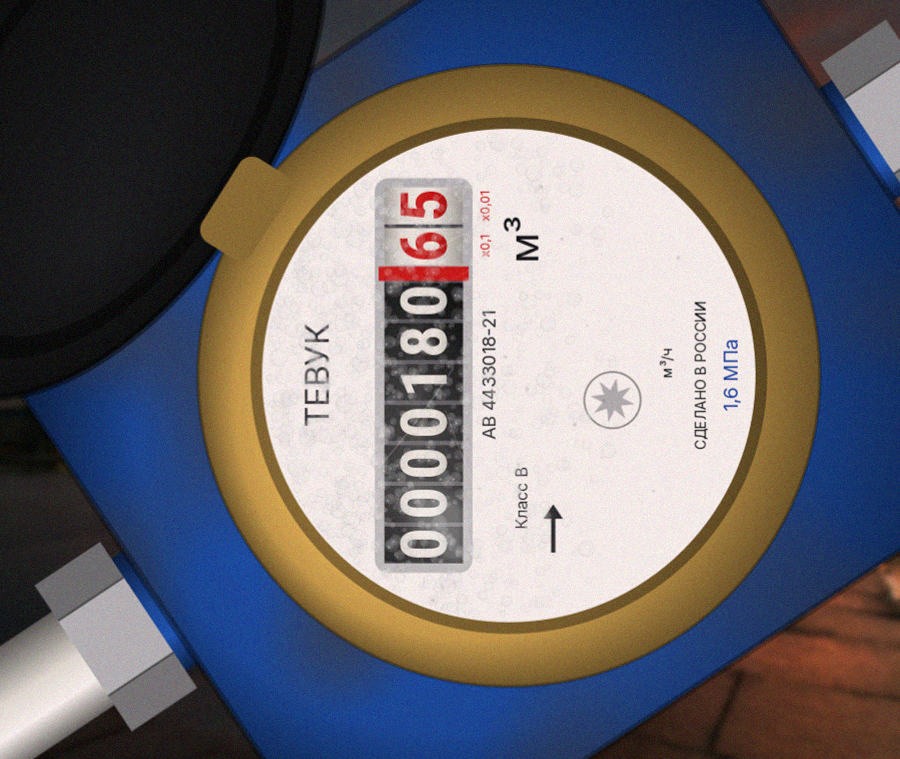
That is 180.65 m³
